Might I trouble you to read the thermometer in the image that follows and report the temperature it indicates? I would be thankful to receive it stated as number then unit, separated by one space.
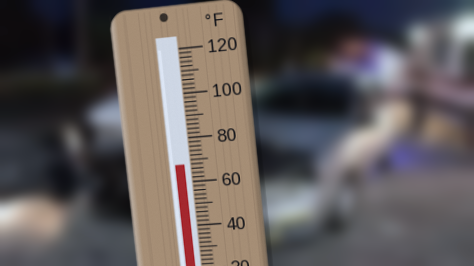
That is 68 °F
